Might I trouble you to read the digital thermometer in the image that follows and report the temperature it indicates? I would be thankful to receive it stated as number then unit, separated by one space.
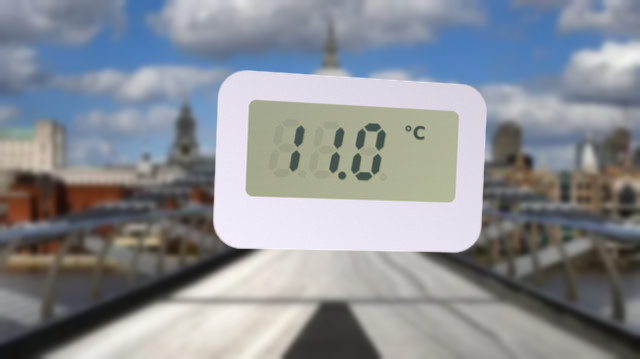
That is 11.0 °C
